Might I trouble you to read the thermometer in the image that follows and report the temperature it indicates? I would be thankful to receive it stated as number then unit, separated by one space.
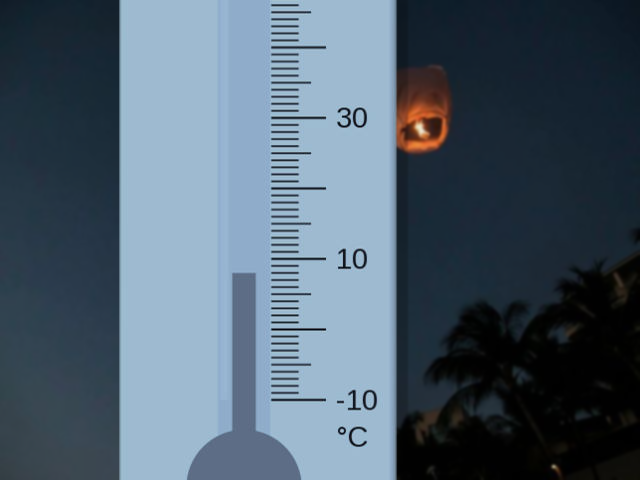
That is 8 °C
